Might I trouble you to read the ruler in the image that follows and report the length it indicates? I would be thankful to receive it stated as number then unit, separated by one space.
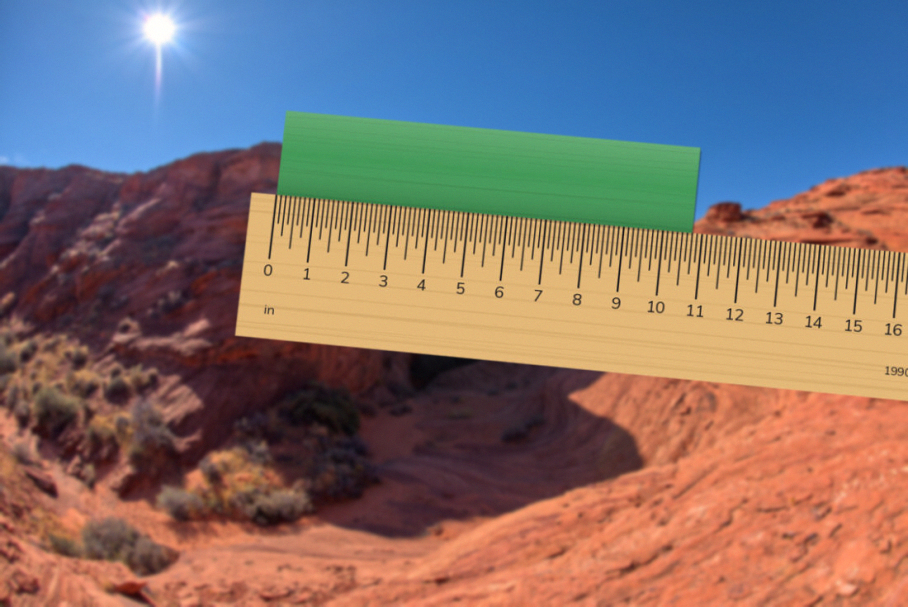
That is 10.75 in
